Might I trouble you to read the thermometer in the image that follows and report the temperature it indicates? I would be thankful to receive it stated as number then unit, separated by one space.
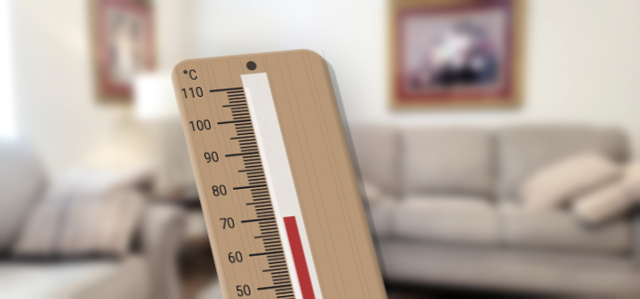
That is 70 °C
